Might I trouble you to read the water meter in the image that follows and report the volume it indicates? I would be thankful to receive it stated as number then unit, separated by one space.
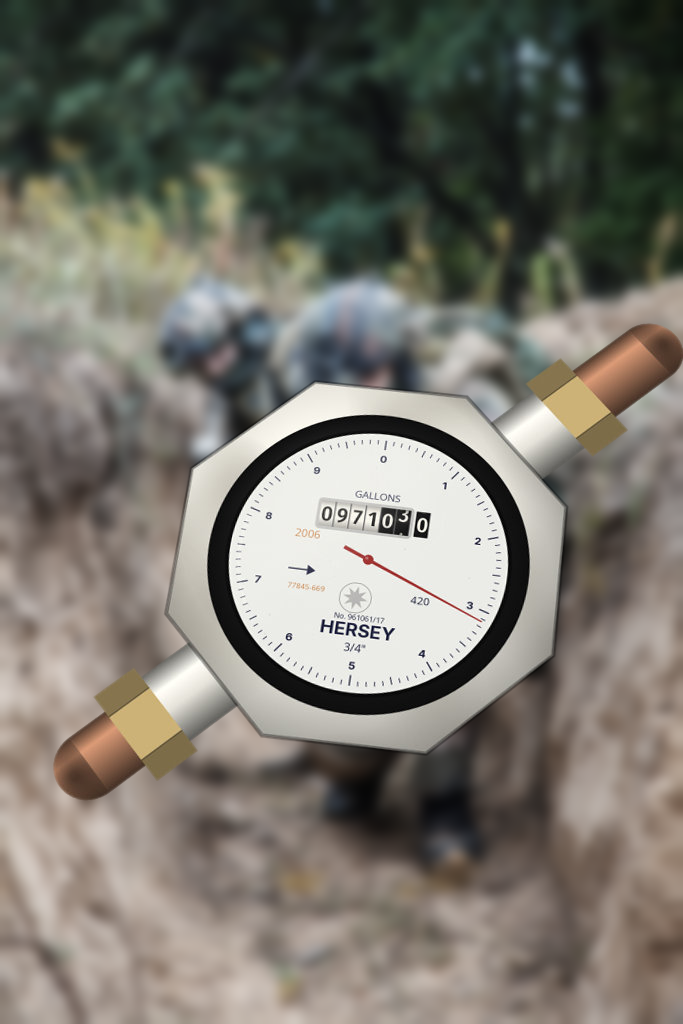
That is 971033.1 gal
